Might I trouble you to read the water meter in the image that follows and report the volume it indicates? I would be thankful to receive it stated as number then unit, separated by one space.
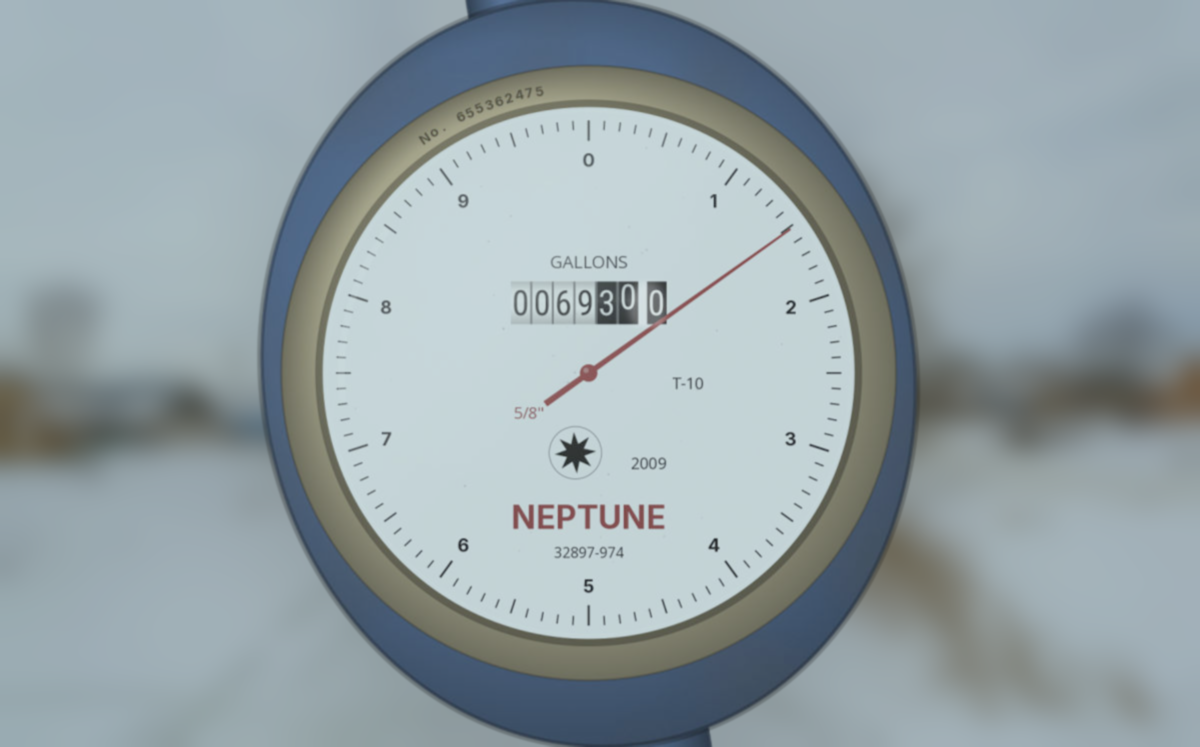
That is 69301.5 gal
